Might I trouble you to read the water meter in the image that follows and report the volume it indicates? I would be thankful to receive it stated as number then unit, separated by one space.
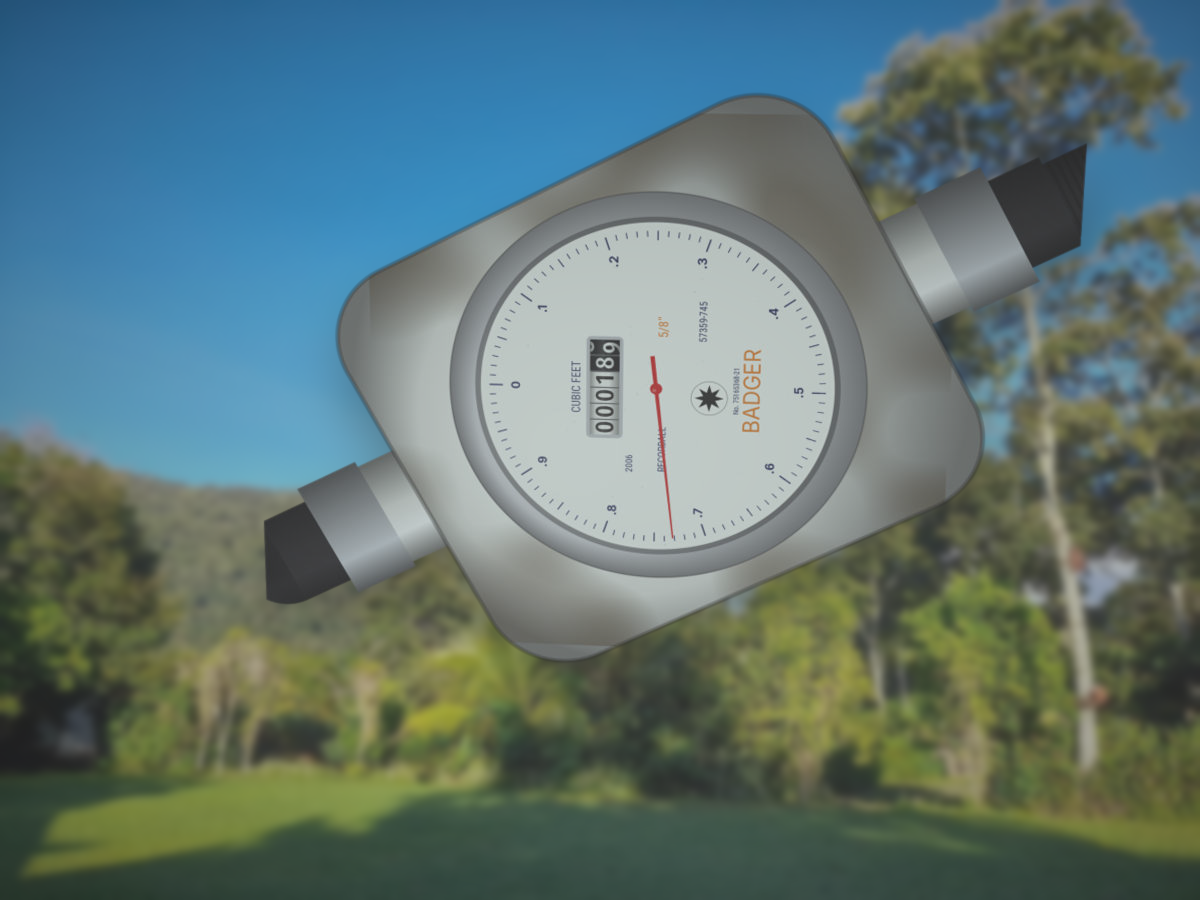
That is 188.73 ft³
